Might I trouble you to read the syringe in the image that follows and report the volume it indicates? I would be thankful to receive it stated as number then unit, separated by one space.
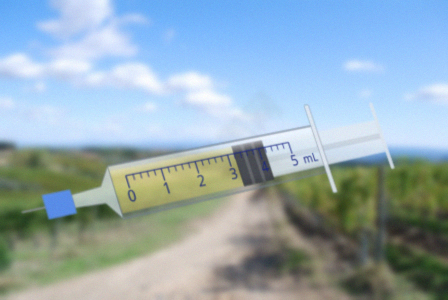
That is 3.2 mL
